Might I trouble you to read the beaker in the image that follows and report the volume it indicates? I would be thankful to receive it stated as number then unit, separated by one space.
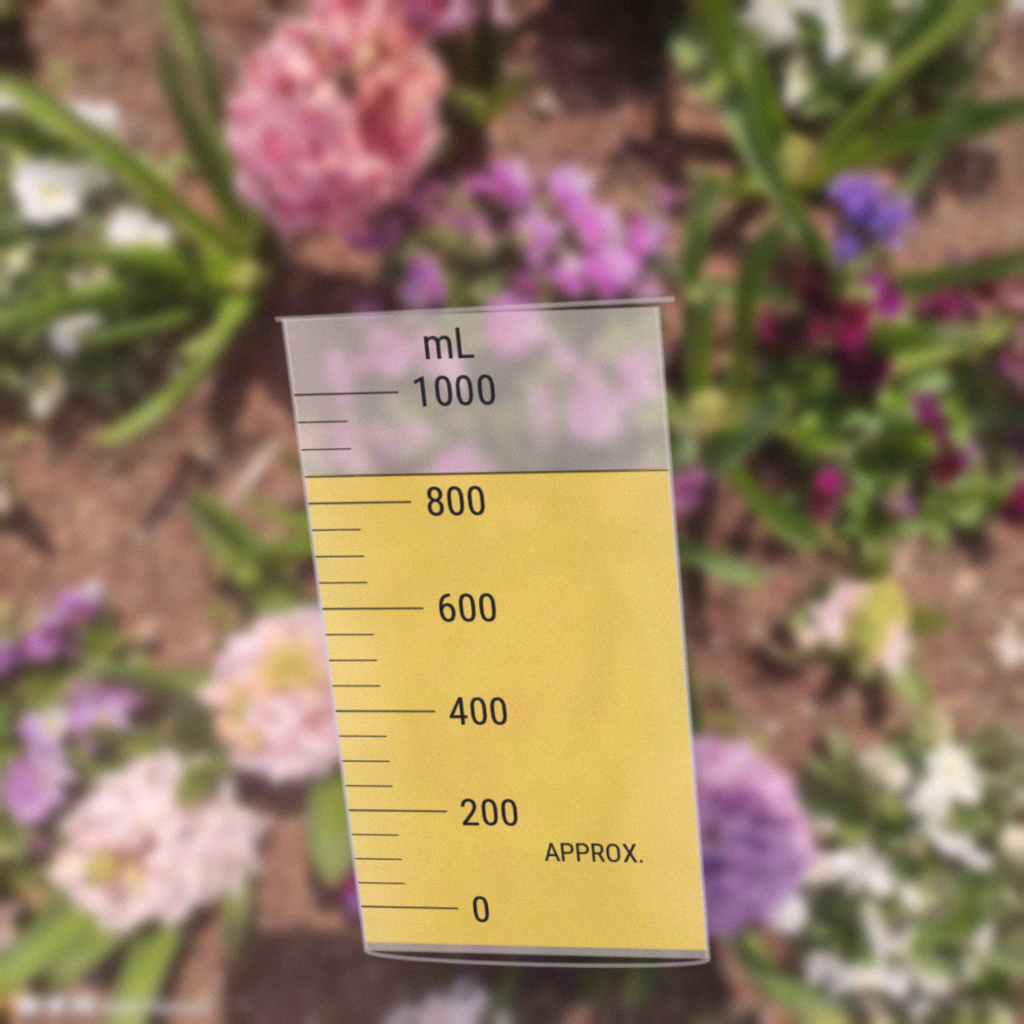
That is 850 mL
